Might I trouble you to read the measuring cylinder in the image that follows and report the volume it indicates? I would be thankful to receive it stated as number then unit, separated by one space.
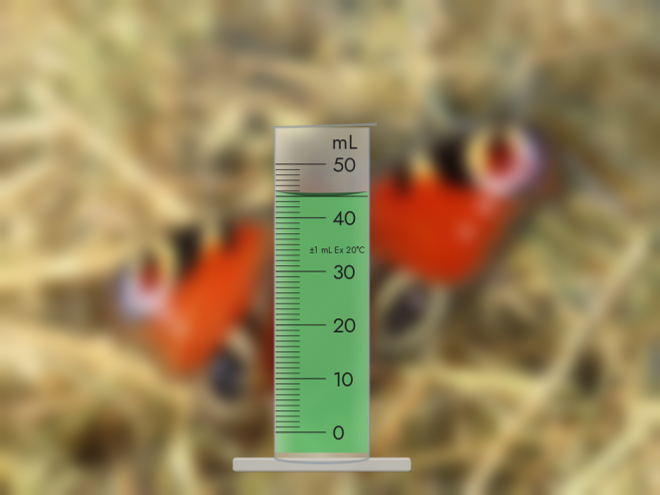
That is 44 mL
